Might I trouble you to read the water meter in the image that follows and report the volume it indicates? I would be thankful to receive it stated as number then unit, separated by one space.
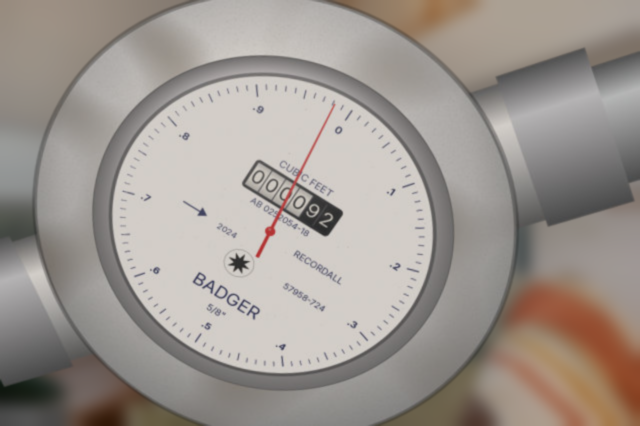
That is 91.98 ft³
